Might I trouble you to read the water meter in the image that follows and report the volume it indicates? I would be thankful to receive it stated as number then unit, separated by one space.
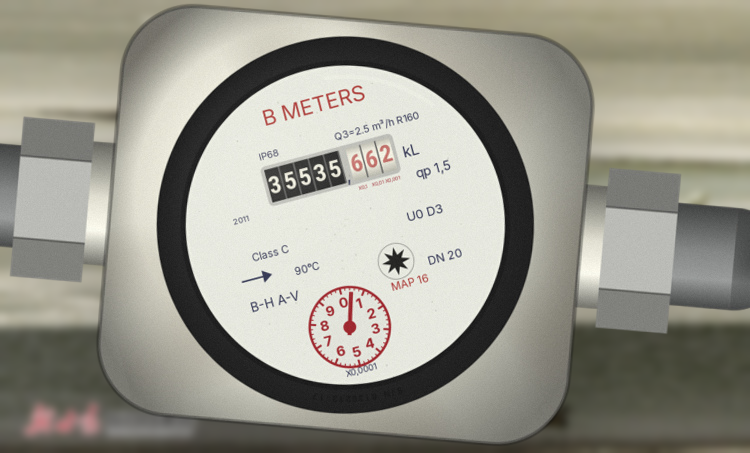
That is 35535.6620 kL
